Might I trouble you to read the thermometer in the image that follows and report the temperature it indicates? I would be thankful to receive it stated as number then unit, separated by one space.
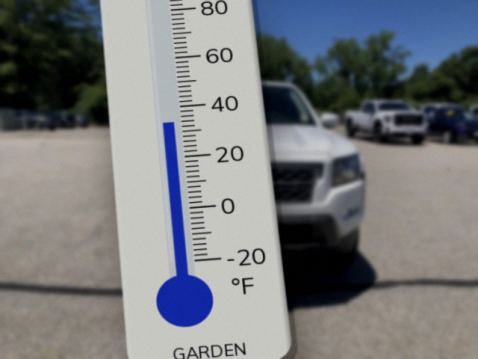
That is 34 °F
